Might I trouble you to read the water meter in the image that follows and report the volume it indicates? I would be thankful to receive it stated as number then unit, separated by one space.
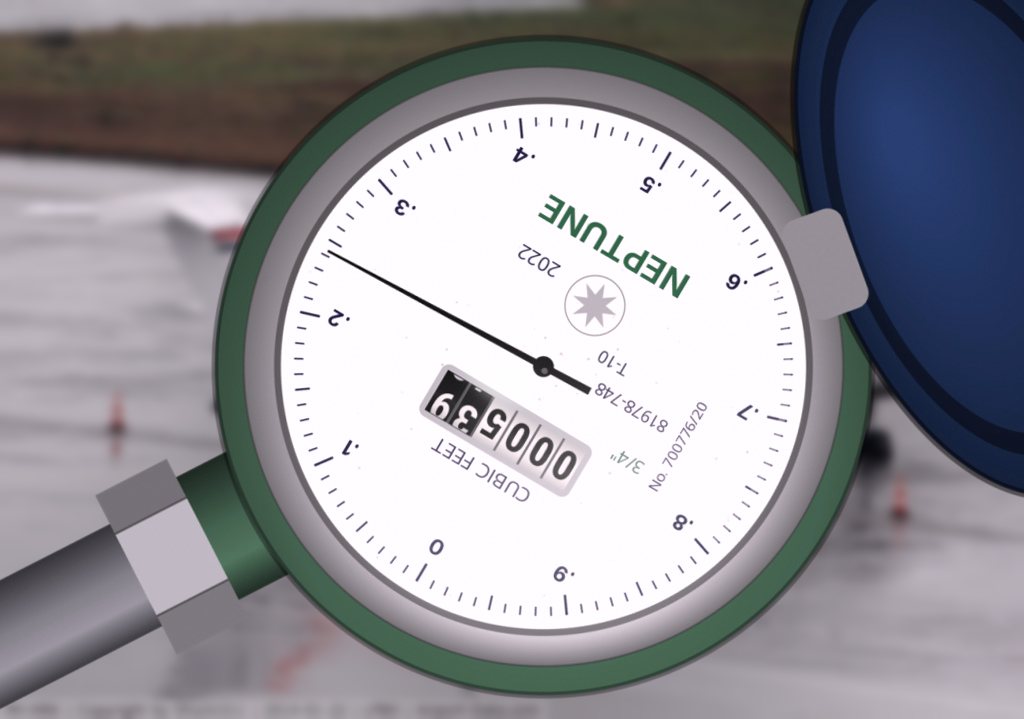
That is 539.24 ft³
